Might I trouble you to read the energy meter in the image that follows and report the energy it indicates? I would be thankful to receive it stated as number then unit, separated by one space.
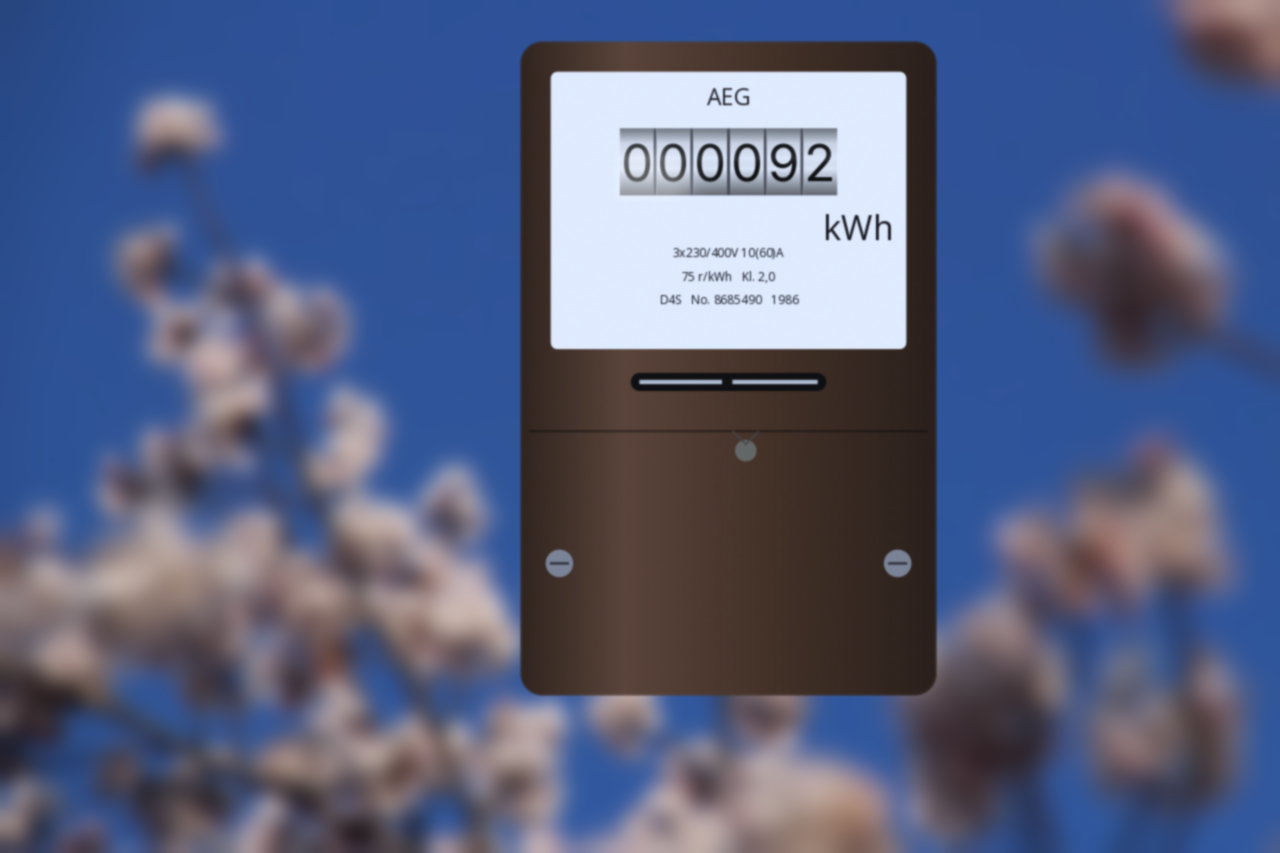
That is 92 kWh
